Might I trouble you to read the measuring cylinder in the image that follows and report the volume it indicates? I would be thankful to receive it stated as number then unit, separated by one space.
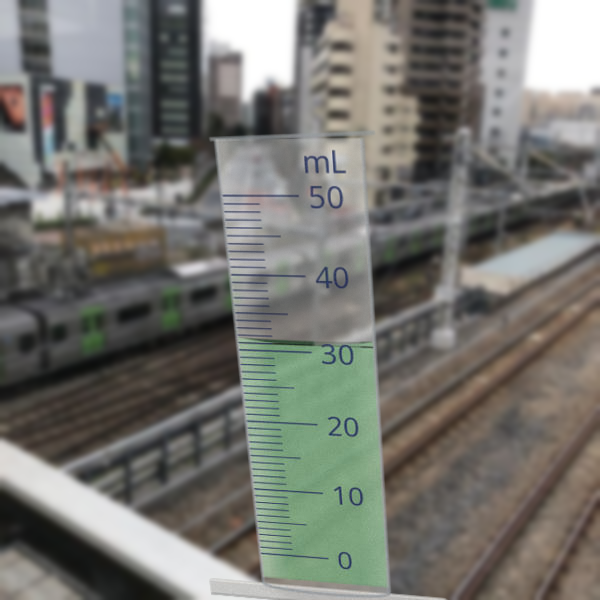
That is 31 mL
